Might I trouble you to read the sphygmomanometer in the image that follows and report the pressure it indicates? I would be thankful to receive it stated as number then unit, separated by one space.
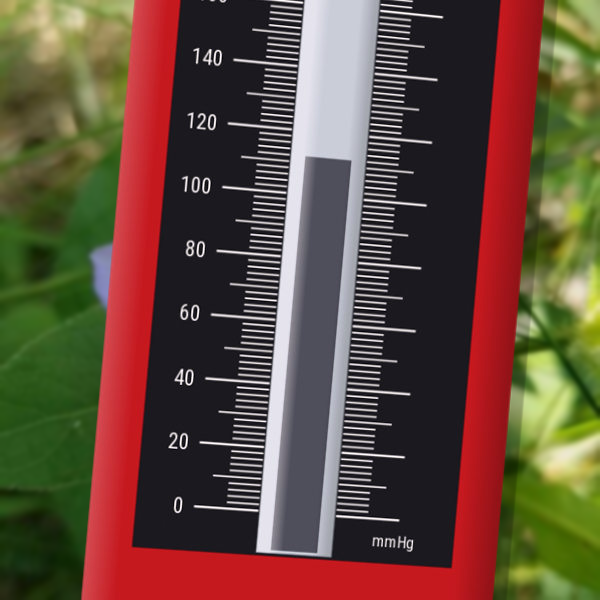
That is 112 mmHg
